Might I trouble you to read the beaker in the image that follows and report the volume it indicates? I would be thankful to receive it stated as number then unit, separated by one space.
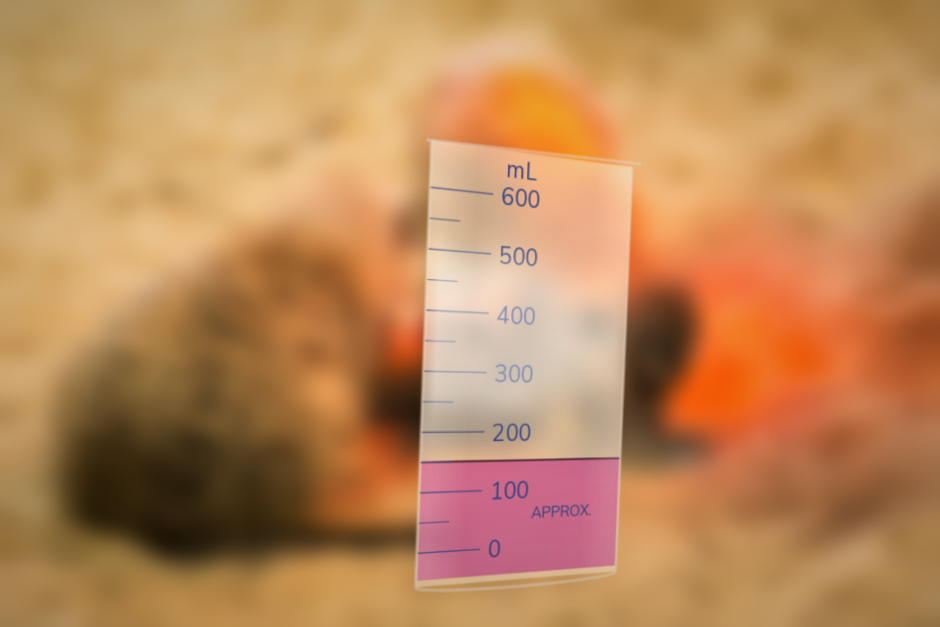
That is 150 mL
